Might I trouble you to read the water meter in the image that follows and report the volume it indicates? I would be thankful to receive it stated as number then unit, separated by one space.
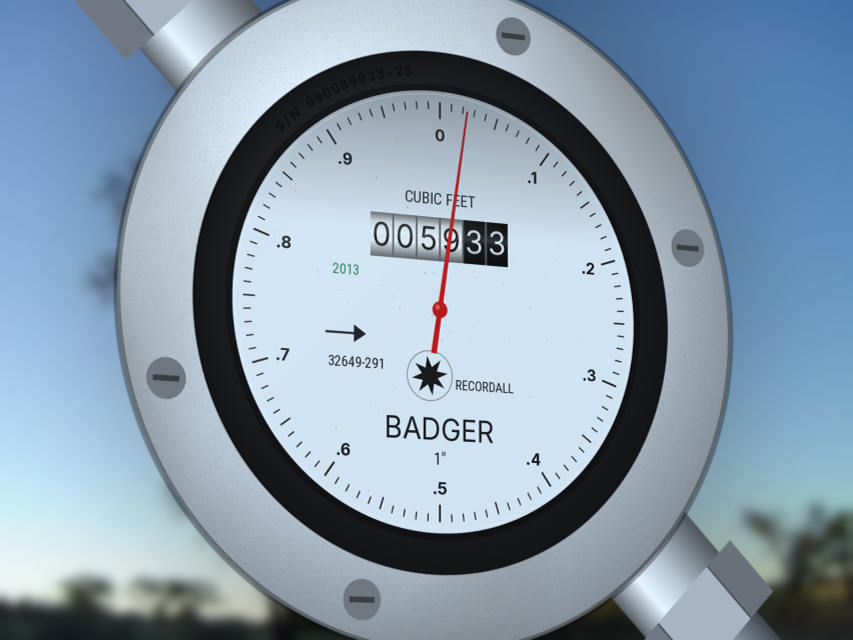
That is 5933.02 ft³
